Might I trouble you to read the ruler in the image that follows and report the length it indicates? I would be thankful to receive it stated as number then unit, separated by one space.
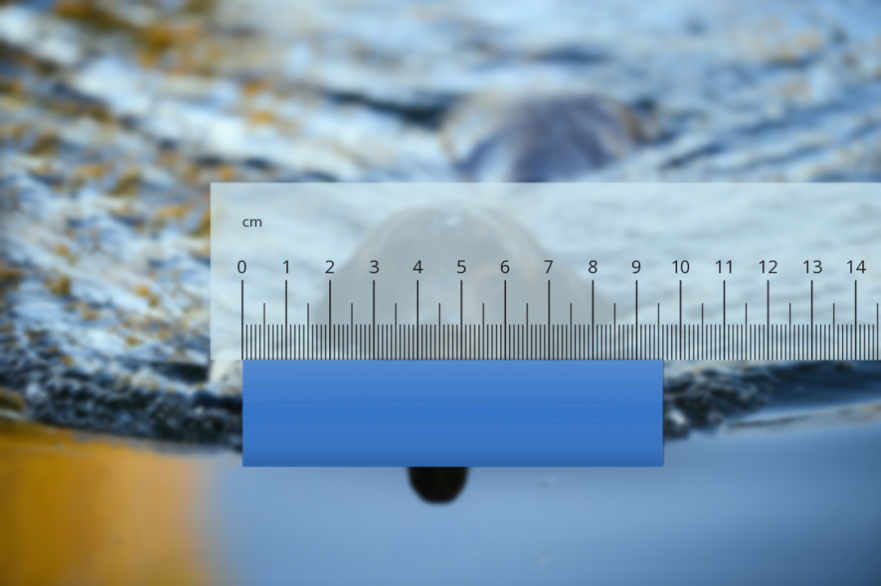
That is 9.6 cm
